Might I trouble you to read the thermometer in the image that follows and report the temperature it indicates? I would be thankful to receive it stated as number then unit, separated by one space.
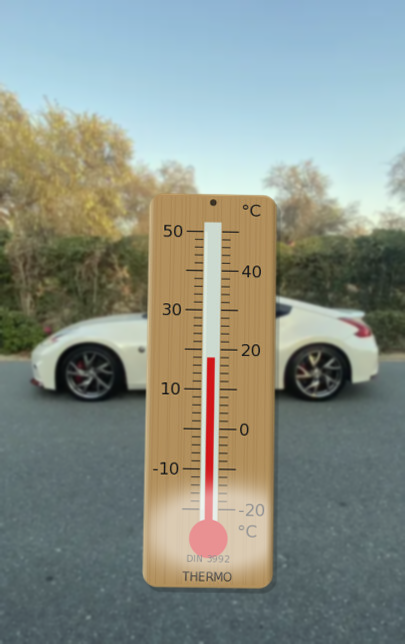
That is 18 °C
